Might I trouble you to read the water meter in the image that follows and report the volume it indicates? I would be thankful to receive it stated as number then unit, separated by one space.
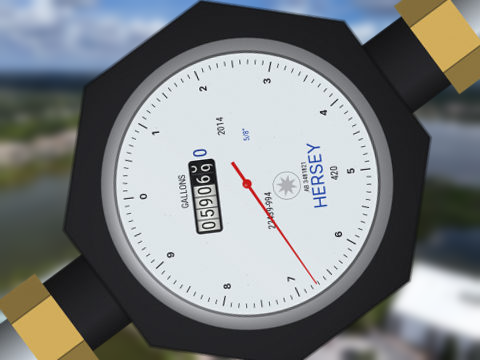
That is 590686.7 gal
